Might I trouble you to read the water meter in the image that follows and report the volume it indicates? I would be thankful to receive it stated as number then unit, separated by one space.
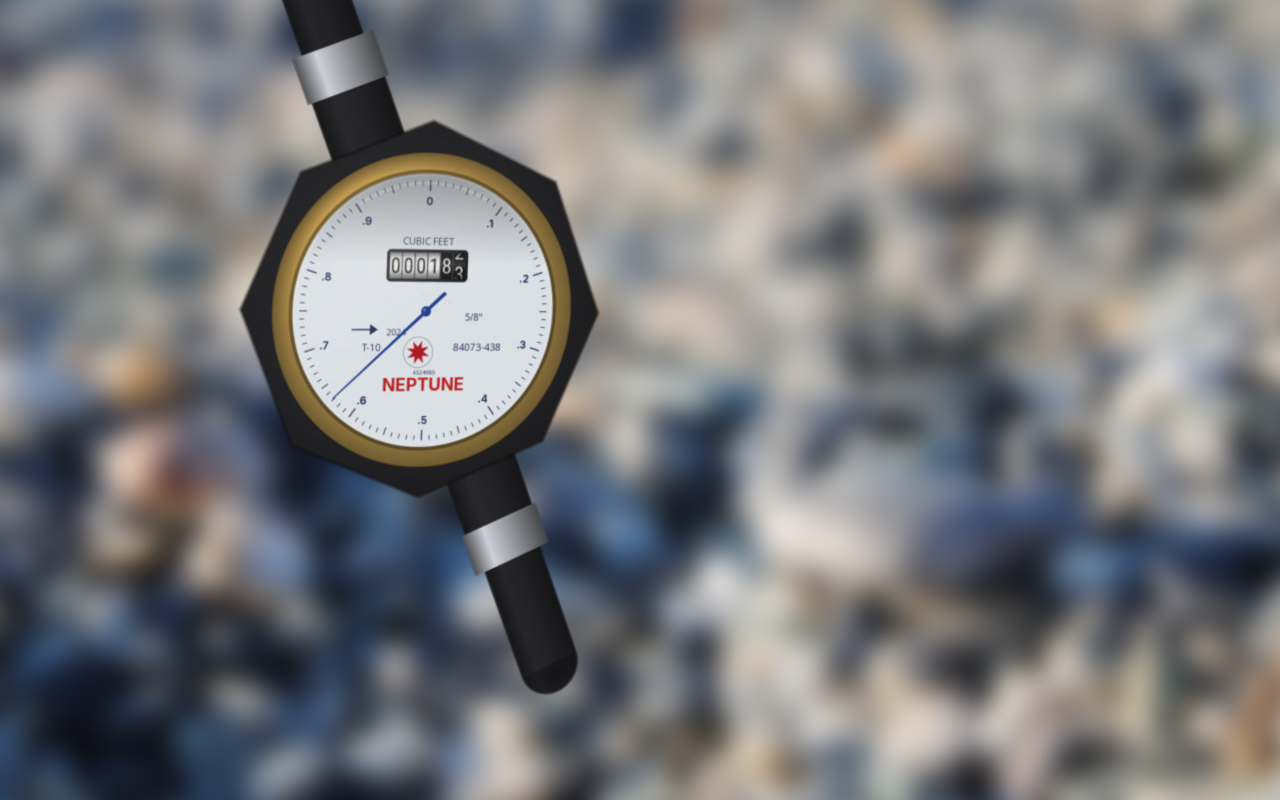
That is 182.63 ft³
